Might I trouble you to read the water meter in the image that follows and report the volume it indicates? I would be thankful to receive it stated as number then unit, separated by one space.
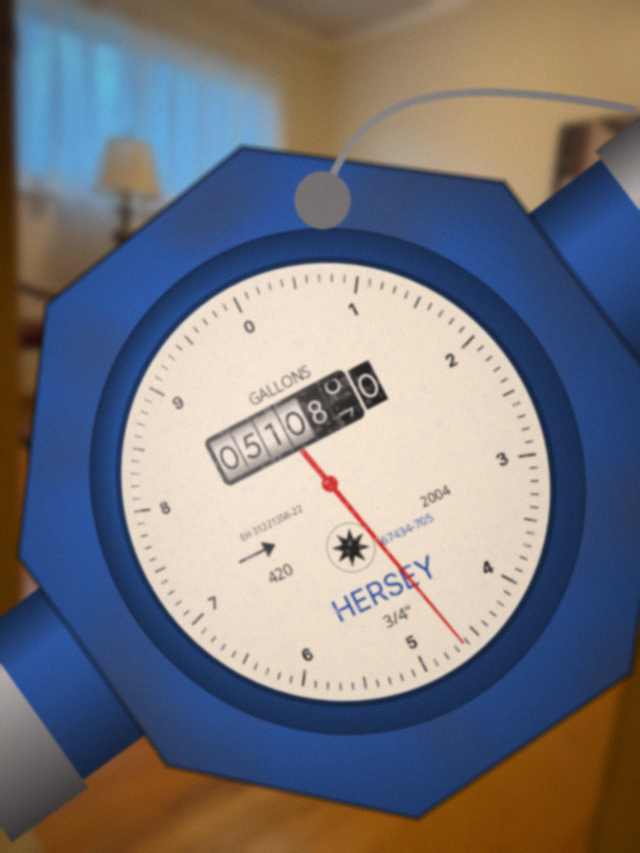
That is 510864.6 gal
